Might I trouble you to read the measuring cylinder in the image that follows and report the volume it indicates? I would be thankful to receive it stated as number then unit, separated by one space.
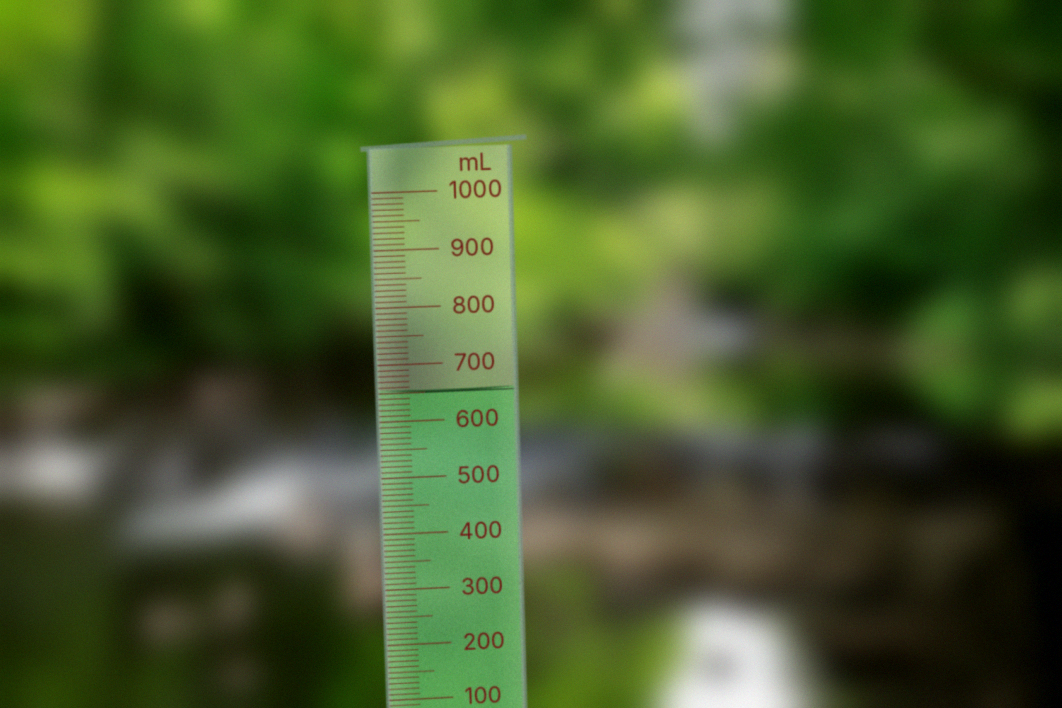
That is 650 mL
